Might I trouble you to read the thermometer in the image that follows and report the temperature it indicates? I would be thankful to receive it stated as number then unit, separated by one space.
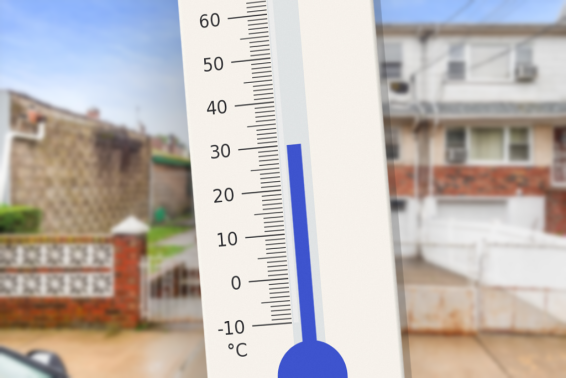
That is 30 °C
